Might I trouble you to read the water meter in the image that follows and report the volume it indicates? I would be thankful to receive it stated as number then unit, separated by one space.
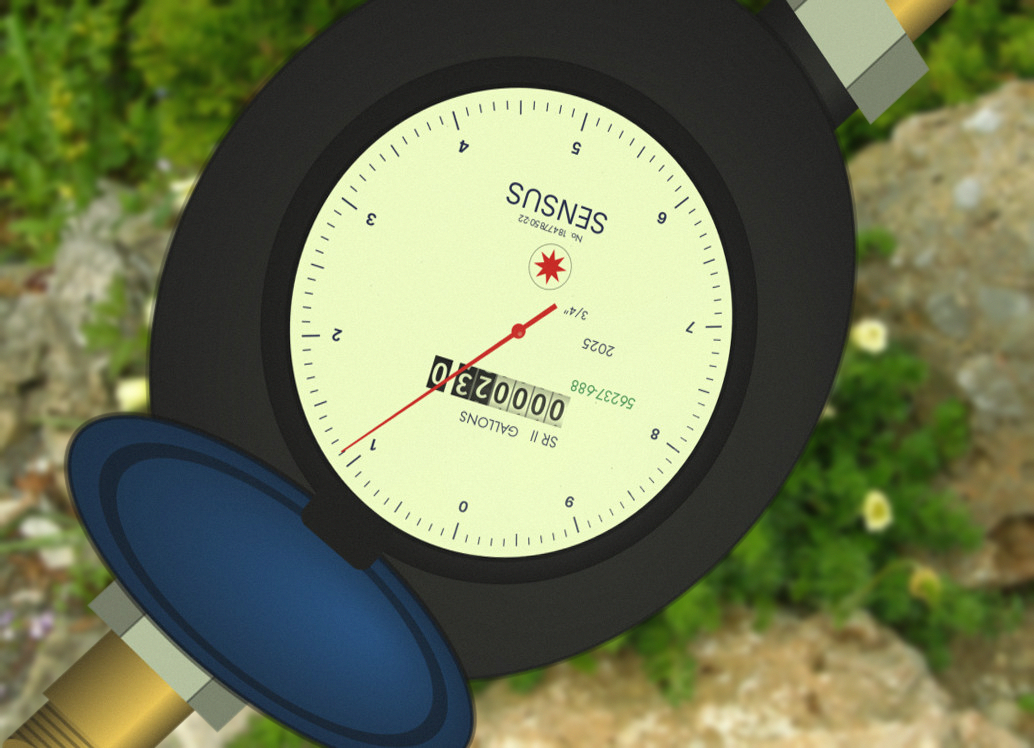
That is 231.1 gal
